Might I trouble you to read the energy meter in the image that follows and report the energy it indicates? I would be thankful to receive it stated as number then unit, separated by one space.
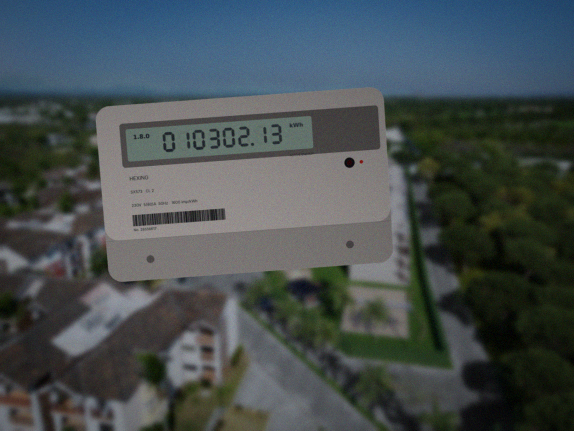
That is 10302.13 kWh
